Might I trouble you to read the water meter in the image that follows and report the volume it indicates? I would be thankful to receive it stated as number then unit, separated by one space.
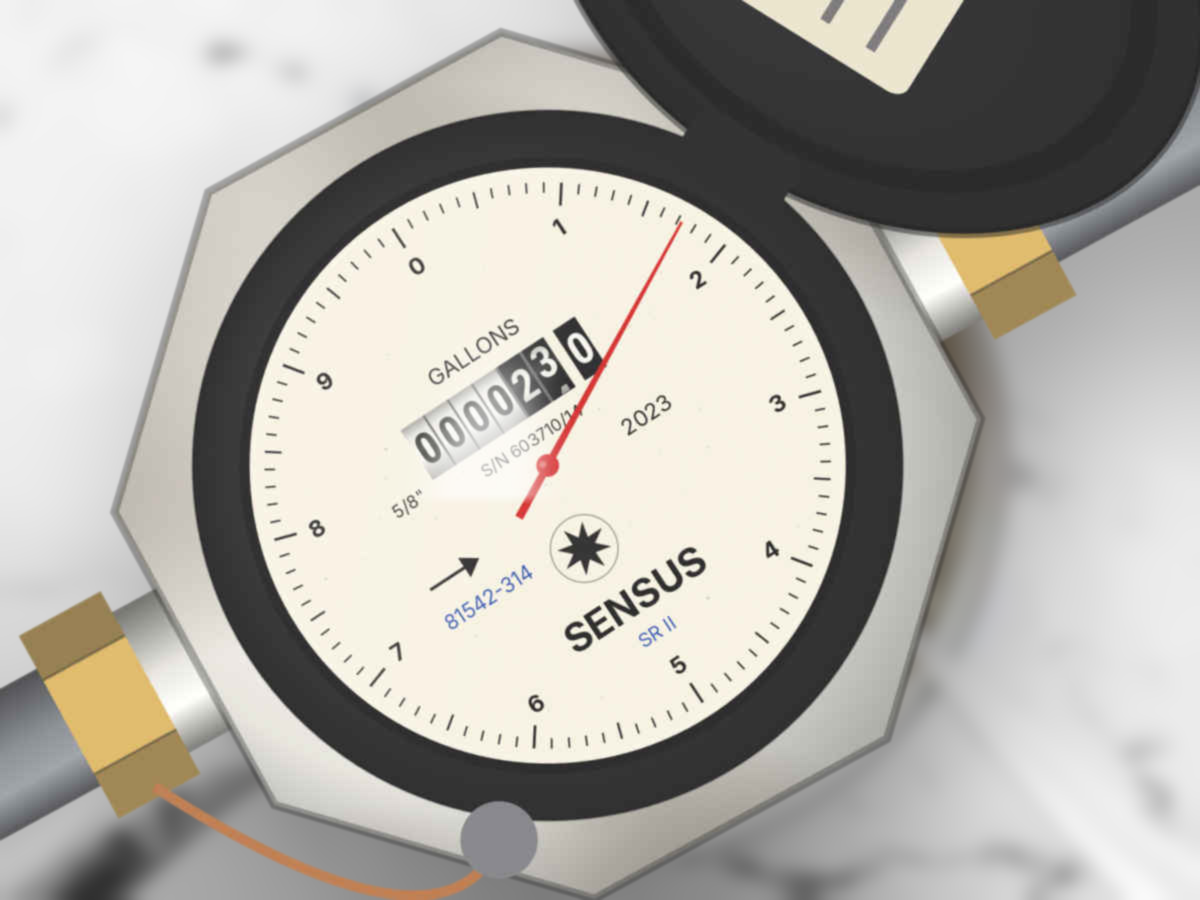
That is 231.7 gal
